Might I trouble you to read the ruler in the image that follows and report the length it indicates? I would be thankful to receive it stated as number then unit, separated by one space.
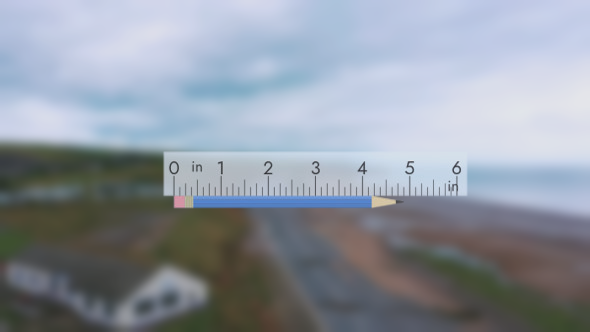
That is 4.875 in
